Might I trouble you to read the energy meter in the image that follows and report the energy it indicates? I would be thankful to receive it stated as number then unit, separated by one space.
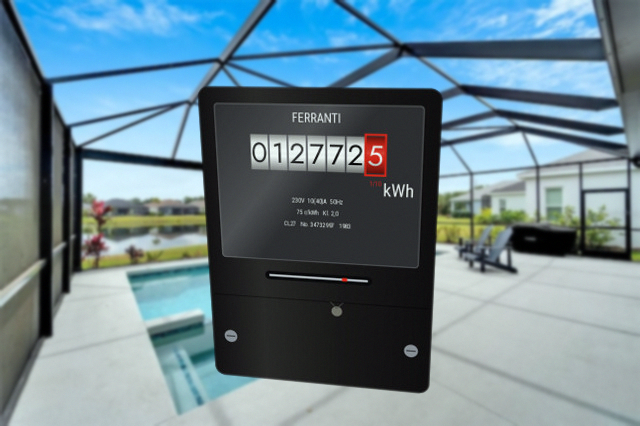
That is 12772.5 kWh
